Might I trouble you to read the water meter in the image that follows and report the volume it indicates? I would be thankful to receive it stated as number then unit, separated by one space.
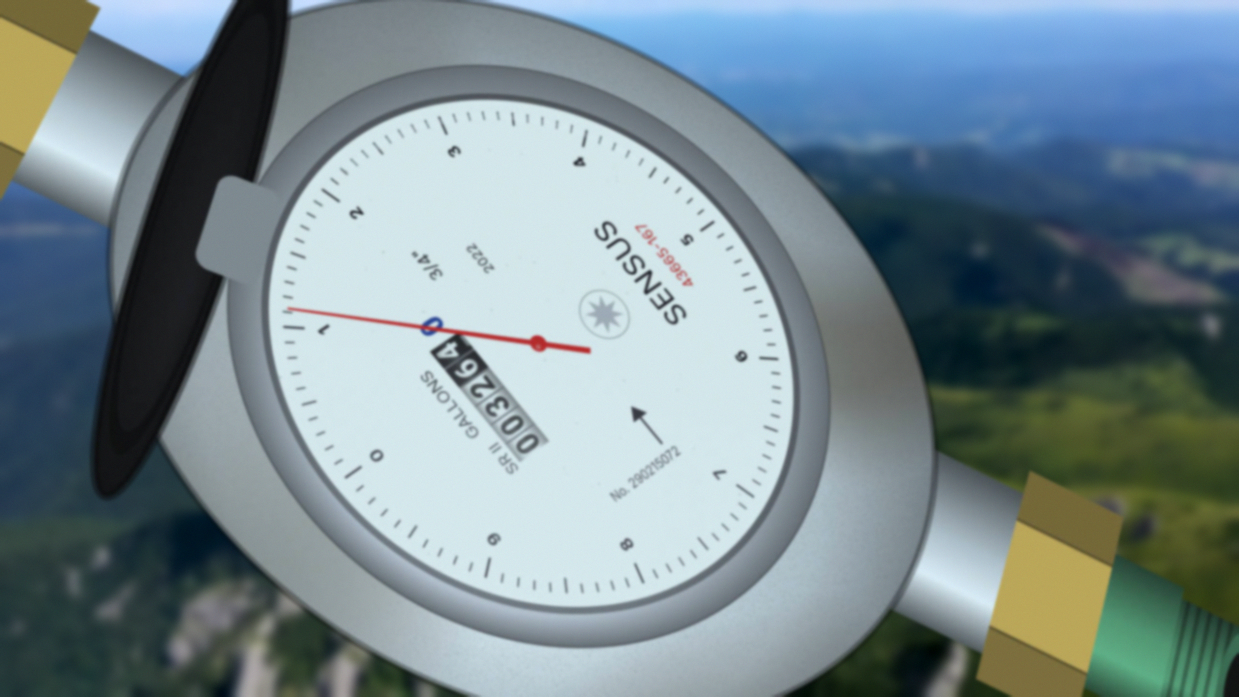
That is 32641.1 gal
